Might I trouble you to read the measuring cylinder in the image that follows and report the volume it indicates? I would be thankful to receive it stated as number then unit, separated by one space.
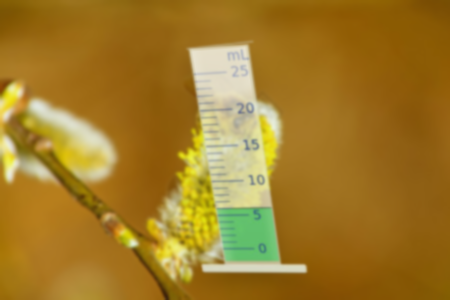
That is 6 mL
